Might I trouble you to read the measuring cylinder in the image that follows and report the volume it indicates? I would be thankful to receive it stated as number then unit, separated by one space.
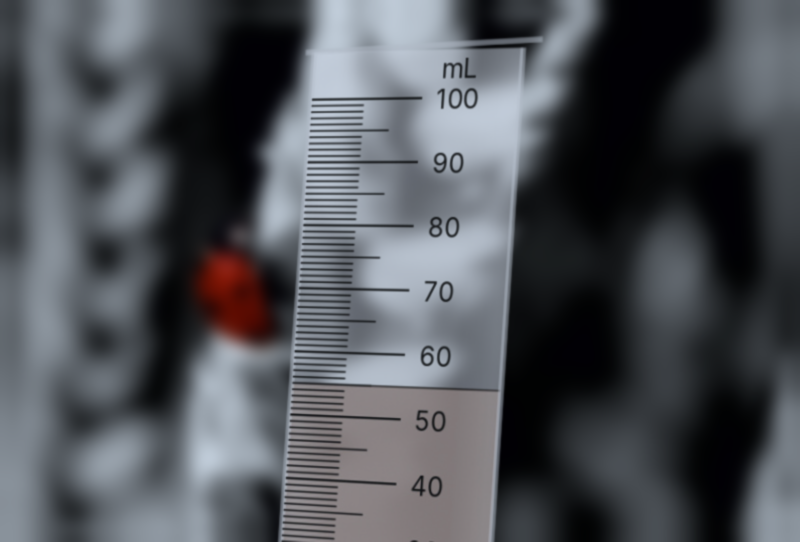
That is 55 mL
